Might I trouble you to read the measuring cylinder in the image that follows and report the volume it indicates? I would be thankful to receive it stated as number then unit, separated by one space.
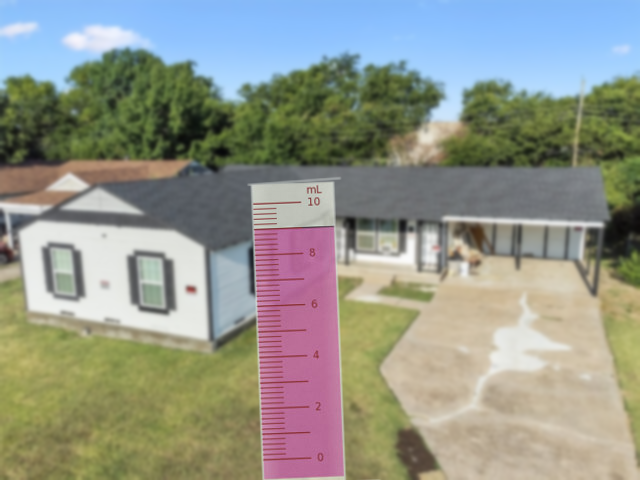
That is 9 mL
